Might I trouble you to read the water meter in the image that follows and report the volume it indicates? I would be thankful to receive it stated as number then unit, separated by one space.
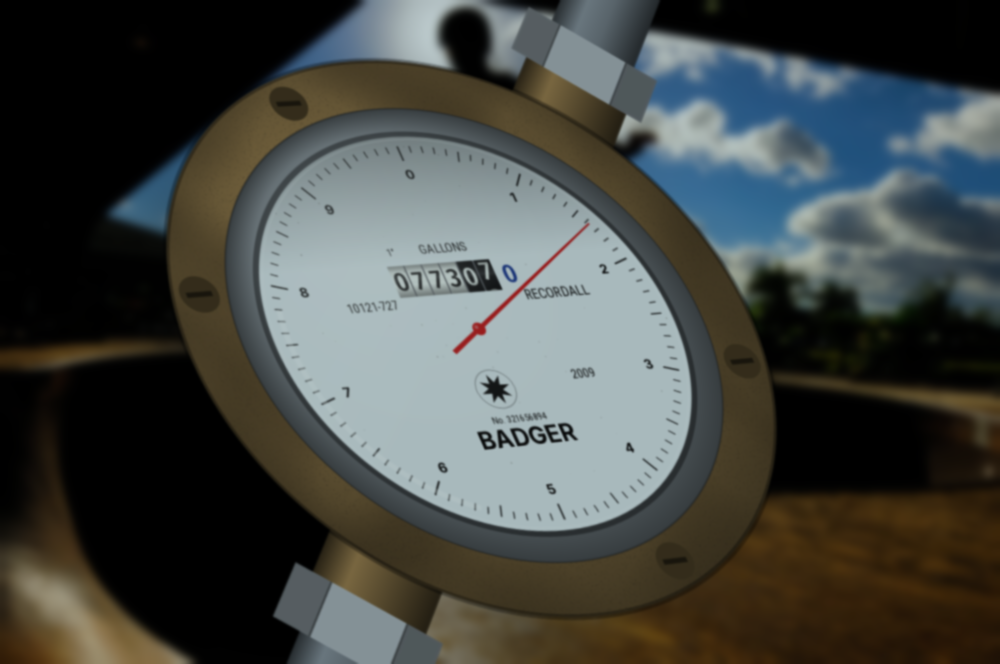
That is 773071.6 gal
